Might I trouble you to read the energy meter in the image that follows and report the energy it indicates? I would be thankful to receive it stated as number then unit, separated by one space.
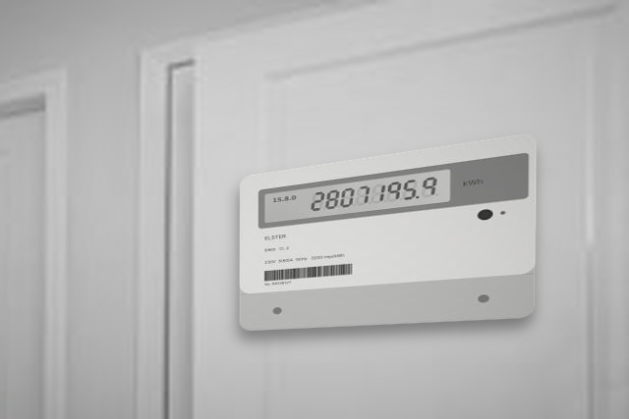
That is 2807195.9 kWh
